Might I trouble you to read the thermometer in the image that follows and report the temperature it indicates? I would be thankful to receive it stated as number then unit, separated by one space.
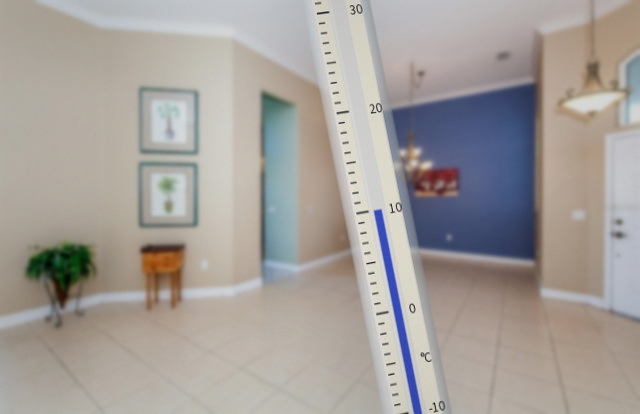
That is 10 °C
